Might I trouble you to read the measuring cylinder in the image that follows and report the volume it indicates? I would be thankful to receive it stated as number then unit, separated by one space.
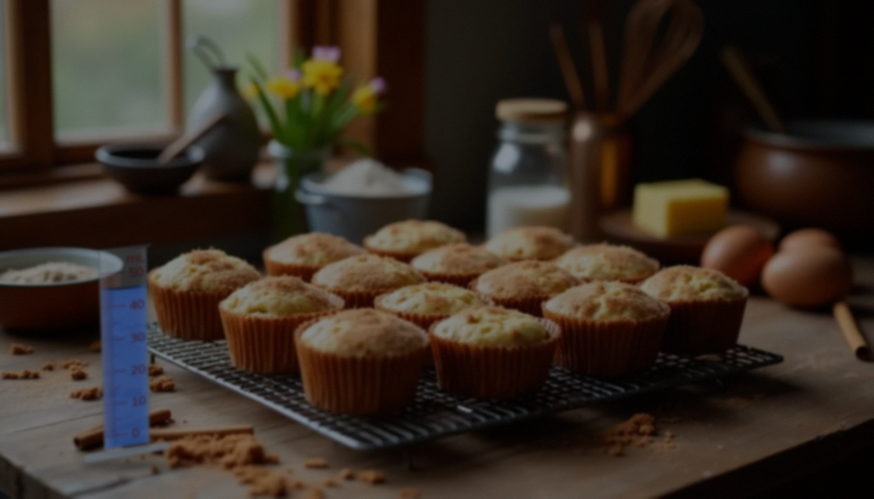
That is 45 mL
